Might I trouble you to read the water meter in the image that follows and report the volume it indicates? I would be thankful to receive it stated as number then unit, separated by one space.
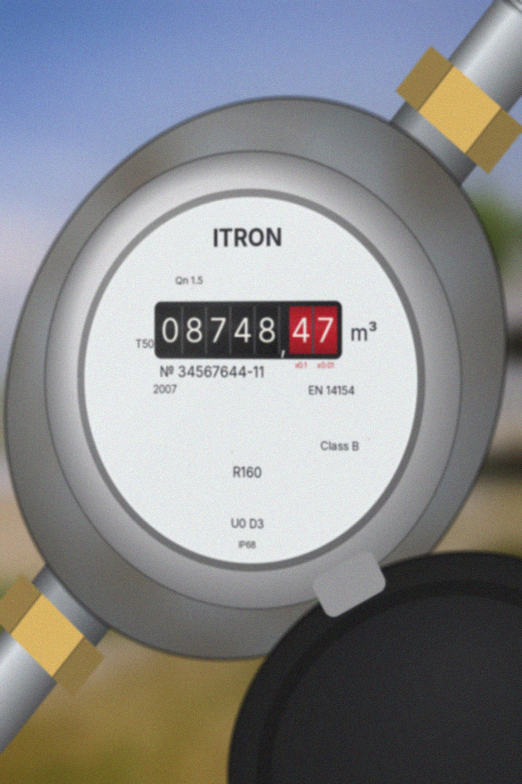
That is 8748.47 m³
